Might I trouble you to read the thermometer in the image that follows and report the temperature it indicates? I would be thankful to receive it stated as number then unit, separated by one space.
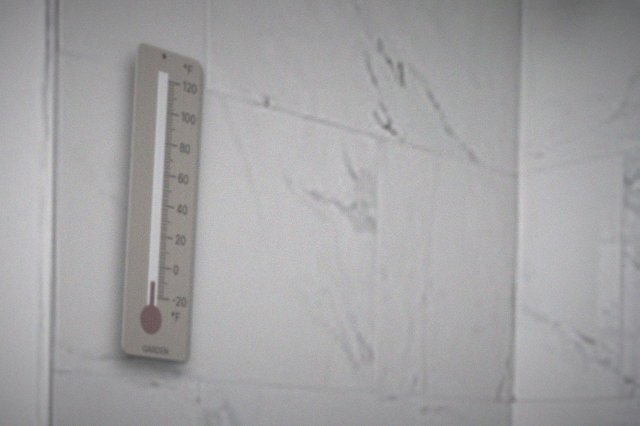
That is -10 °F
